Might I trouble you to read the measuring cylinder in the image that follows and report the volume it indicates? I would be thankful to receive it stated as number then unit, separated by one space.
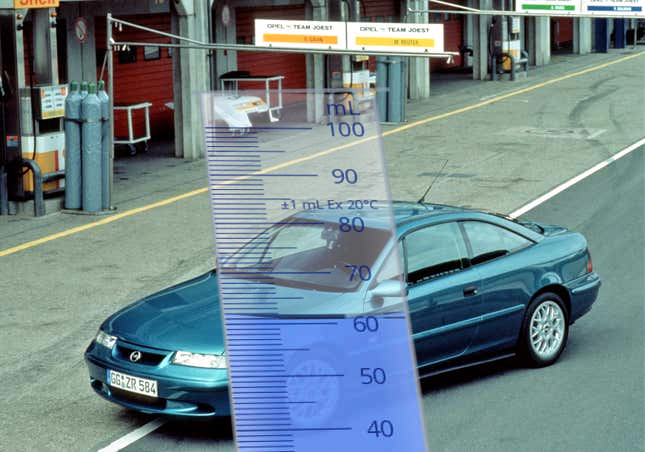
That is 61 mL
